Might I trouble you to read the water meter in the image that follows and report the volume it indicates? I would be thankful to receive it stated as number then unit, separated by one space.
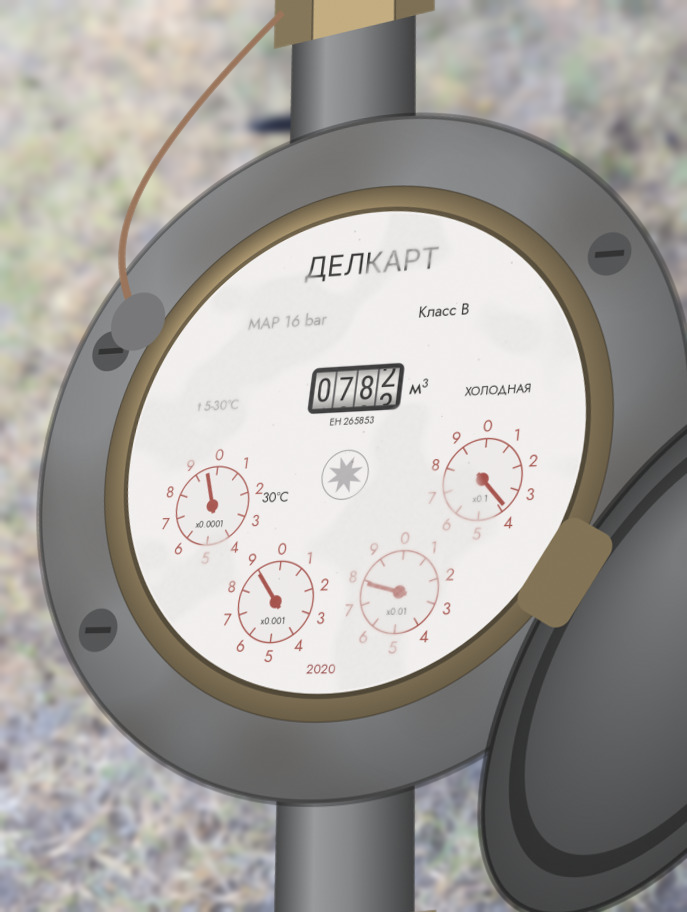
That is 782.3789 m³
